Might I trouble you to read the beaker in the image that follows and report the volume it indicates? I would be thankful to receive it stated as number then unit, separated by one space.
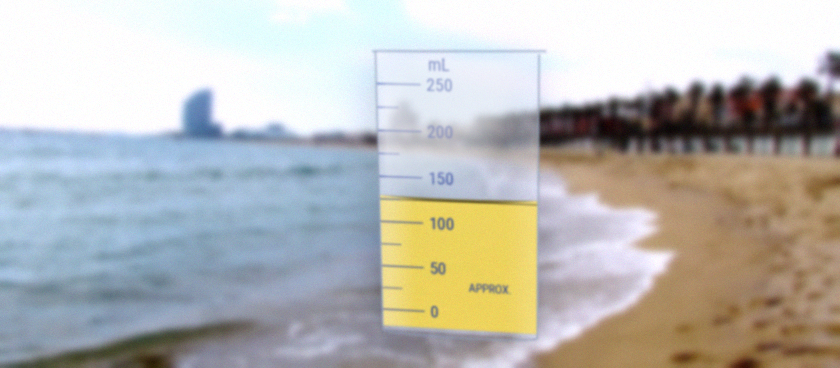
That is 125 mL
